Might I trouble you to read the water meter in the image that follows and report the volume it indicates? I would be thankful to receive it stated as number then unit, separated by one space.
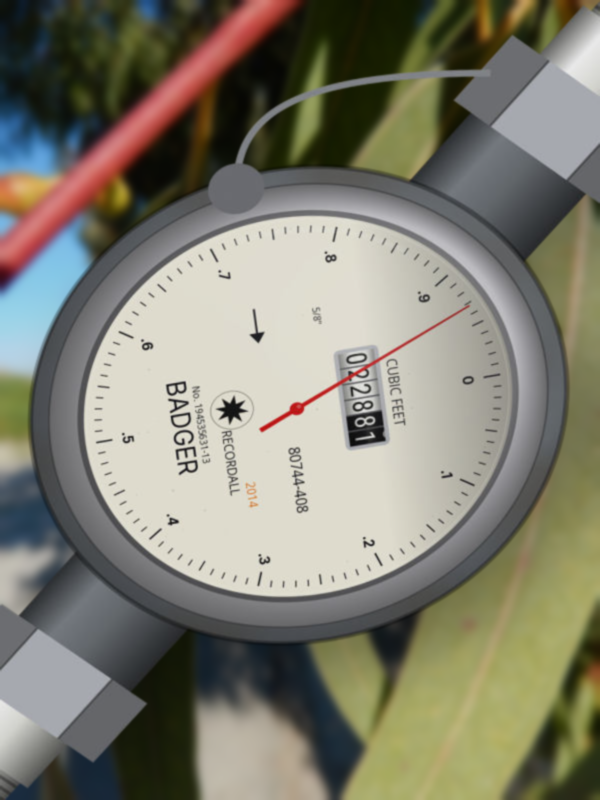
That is 22880.93 ft³
